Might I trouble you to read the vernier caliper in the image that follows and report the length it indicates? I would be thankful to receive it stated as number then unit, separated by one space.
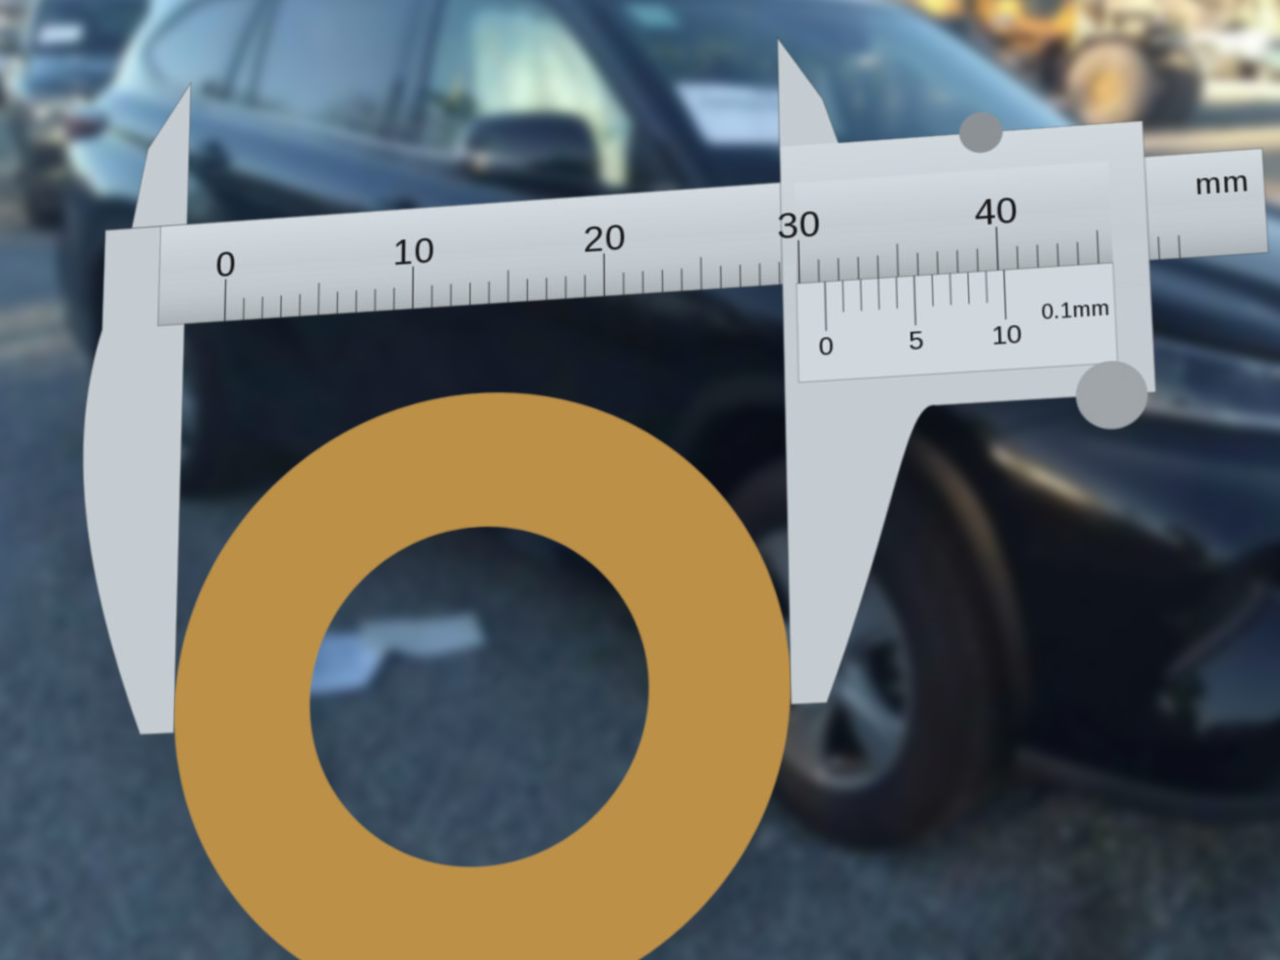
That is 31.3 mm
